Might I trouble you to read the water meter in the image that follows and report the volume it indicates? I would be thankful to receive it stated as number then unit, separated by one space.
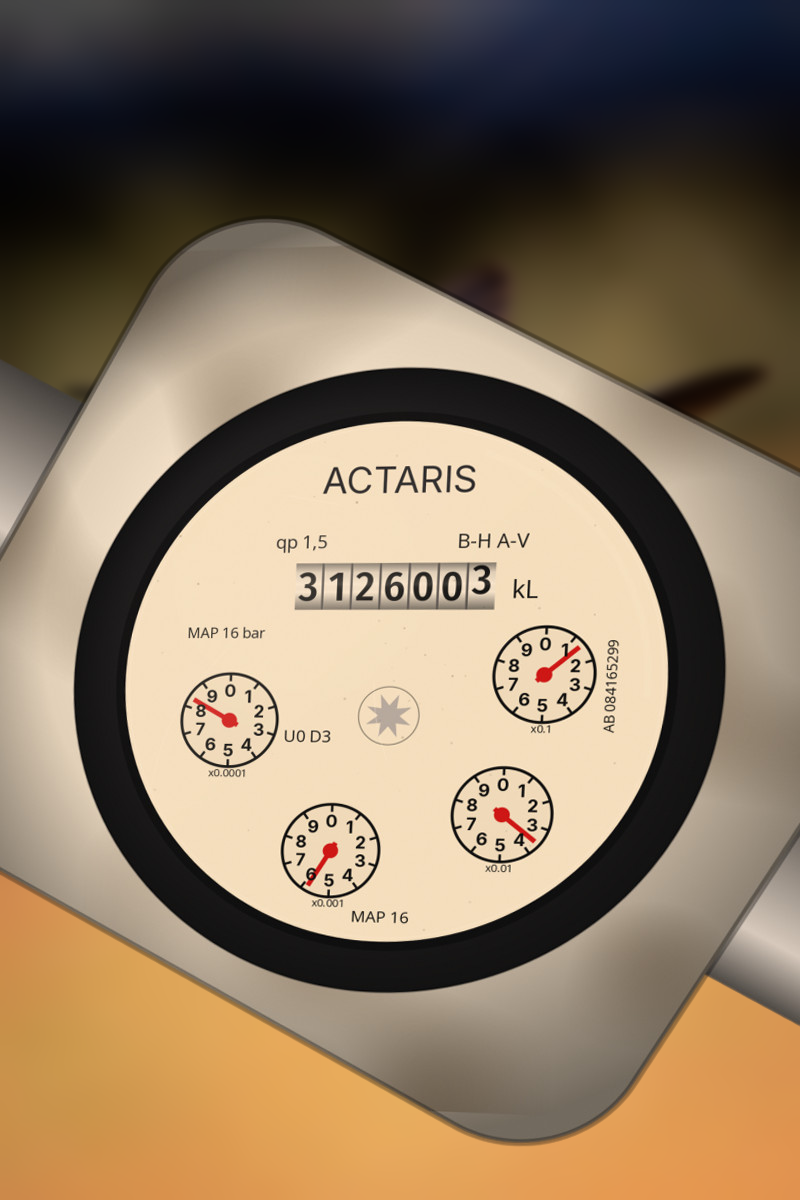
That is 3126003.1358 kL
